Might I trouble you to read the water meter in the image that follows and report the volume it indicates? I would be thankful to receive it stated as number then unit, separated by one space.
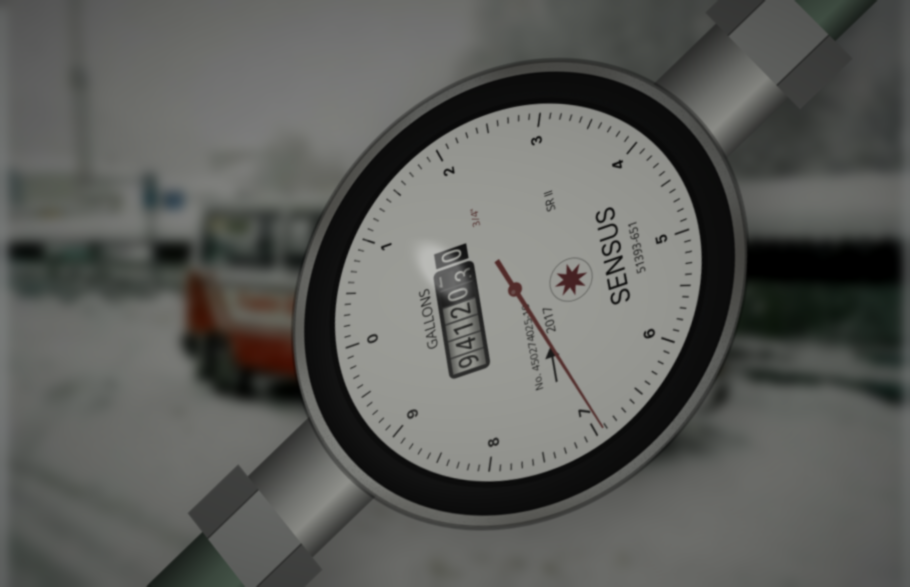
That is 9412026.9 gal
